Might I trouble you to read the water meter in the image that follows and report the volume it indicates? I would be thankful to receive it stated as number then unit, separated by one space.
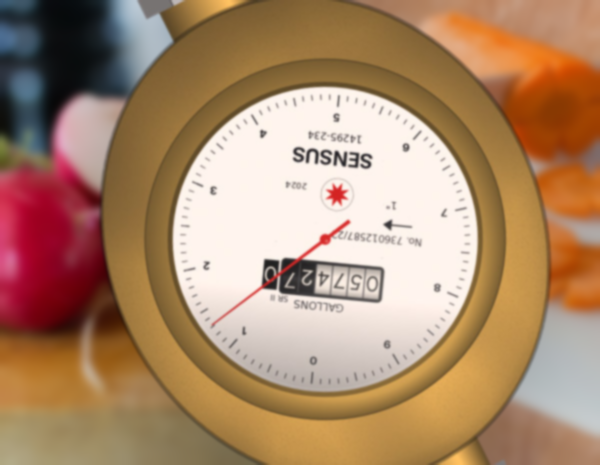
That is 574271.3 gal
